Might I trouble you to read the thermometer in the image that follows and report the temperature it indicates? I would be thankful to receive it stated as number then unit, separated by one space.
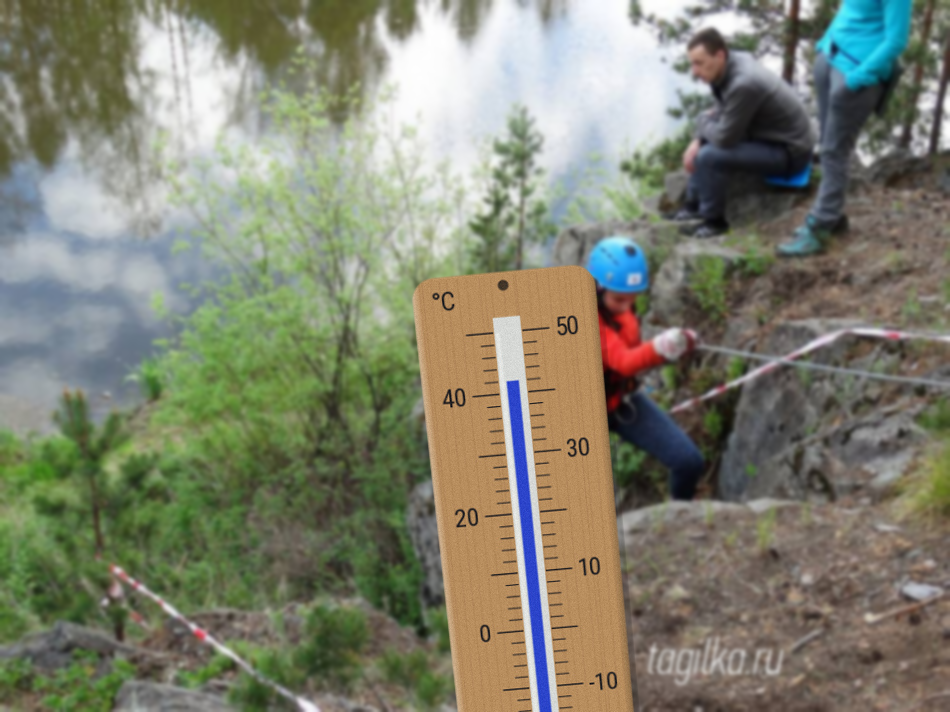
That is 42 °C
